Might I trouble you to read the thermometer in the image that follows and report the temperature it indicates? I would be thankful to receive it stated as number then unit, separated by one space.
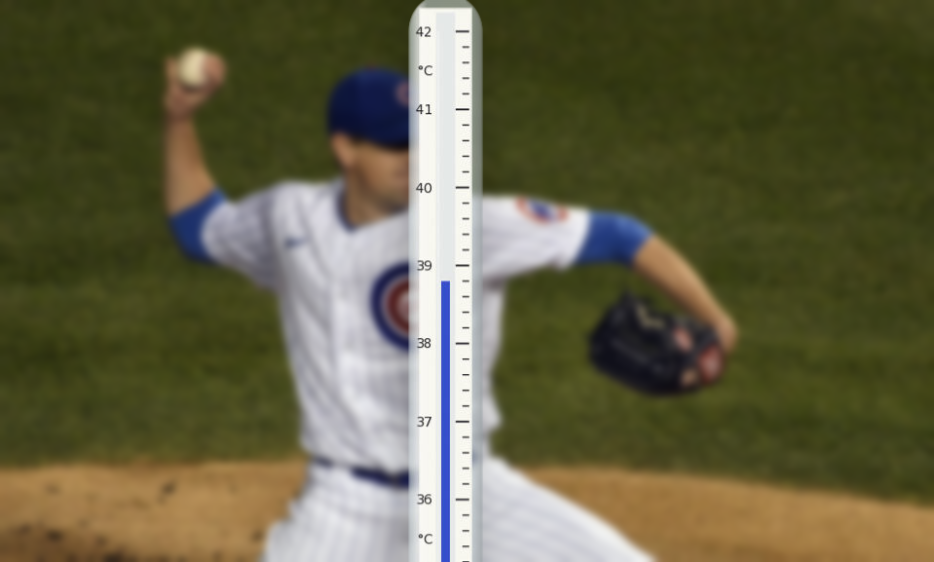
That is 38.8 °C
